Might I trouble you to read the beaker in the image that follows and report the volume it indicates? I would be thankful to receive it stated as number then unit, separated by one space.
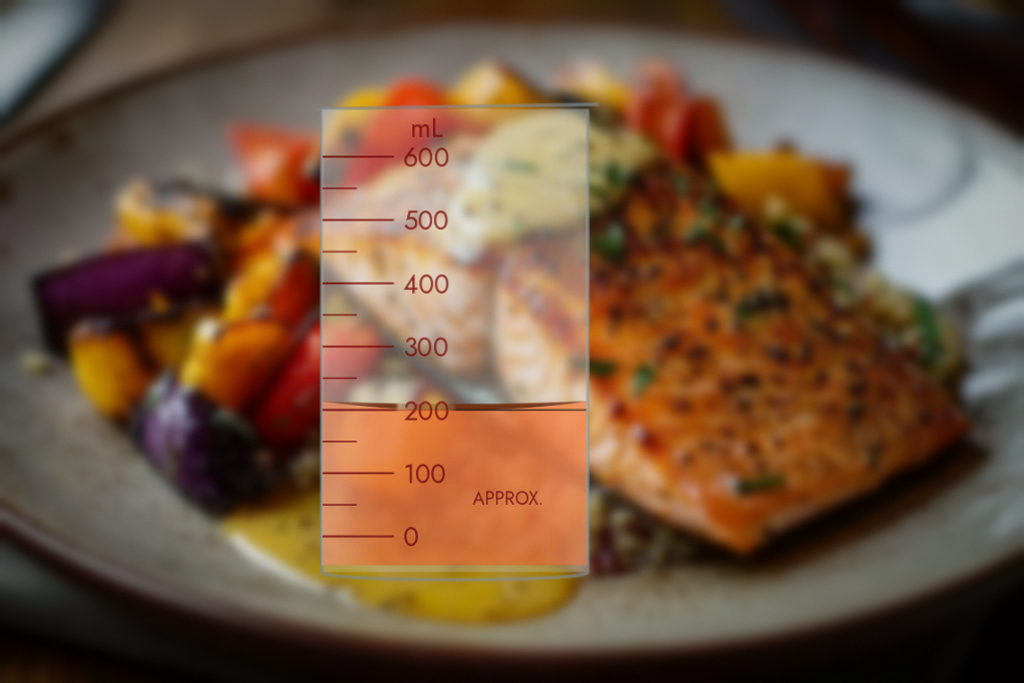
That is 200 mL
